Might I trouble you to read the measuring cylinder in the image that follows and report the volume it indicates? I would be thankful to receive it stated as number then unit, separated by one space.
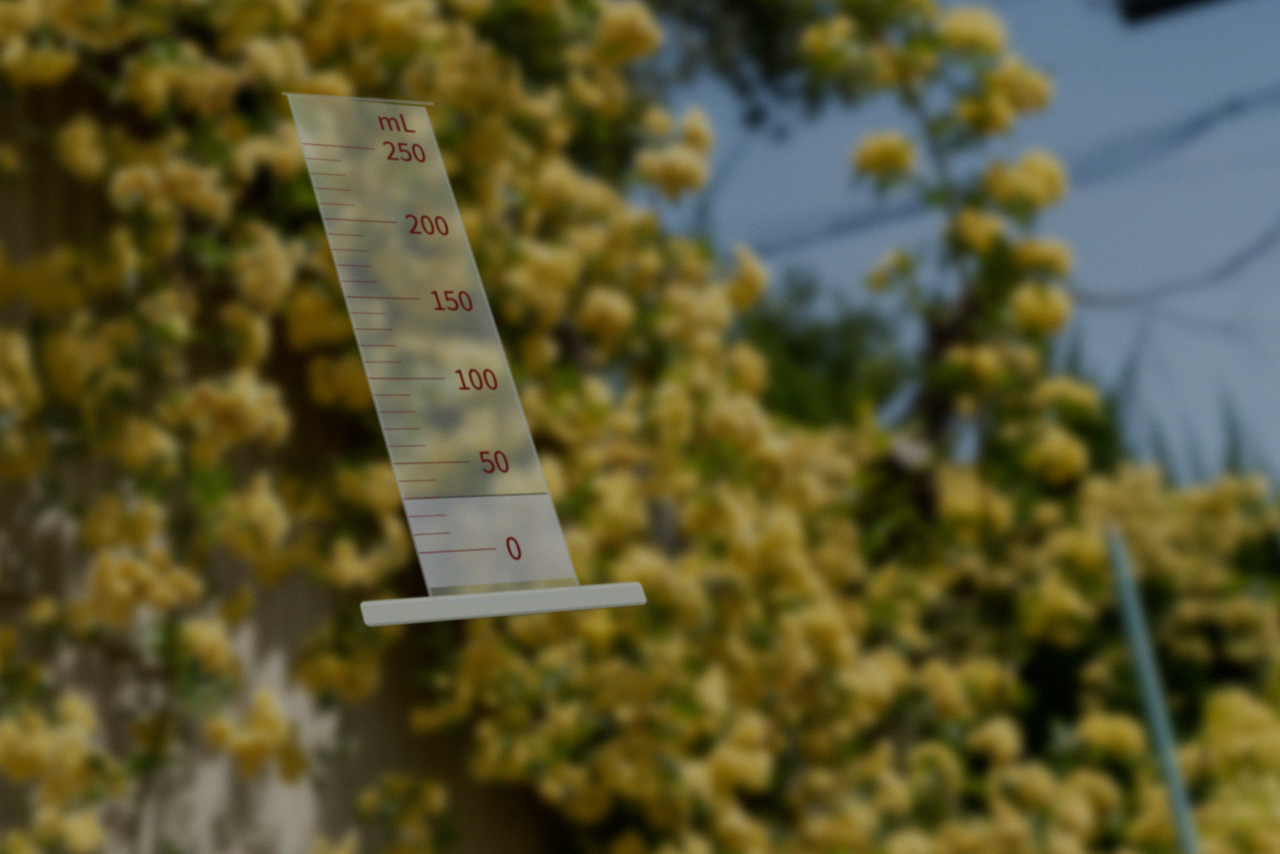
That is 30 mL
